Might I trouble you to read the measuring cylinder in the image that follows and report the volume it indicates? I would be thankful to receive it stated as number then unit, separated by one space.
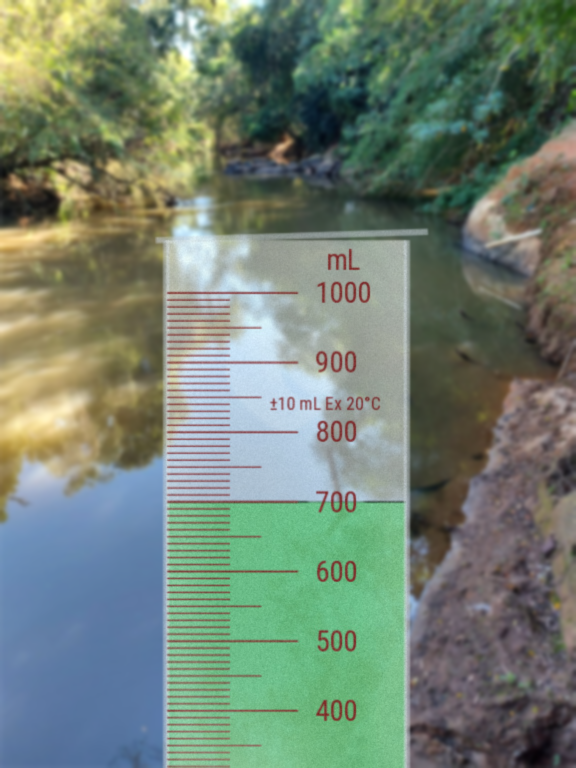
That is 700 mL
